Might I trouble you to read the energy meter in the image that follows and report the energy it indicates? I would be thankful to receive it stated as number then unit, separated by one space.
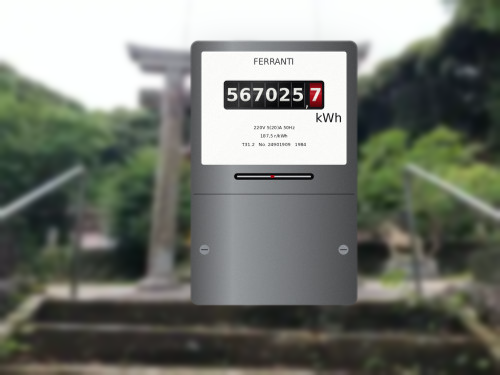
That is 567025.7 kWh
